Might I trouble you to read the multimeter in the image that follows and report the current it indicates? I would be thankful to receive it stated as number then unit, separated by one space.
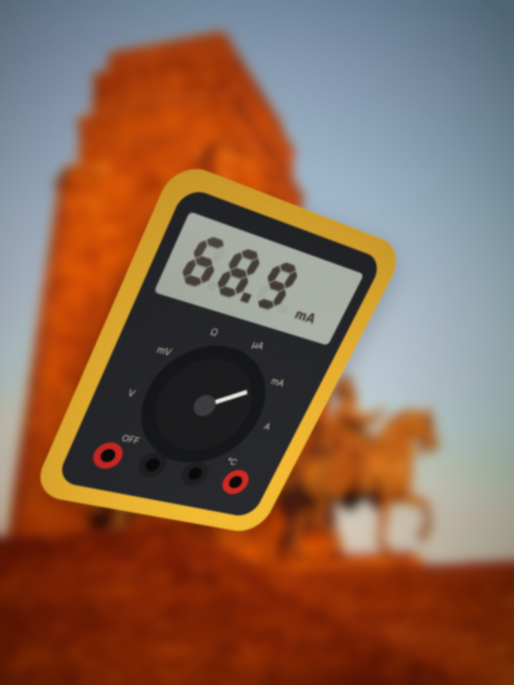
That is 68.9 mA
